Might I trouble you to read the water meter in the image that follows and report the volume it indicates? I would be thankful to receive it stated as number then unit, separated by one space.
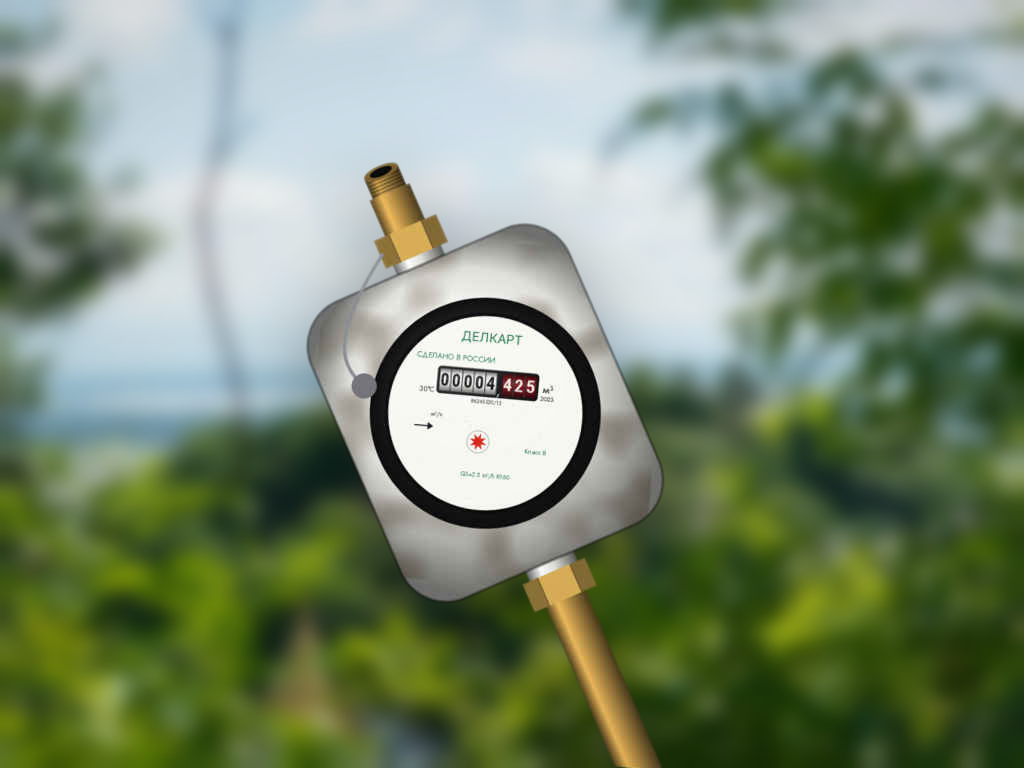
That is 4.425 m³
